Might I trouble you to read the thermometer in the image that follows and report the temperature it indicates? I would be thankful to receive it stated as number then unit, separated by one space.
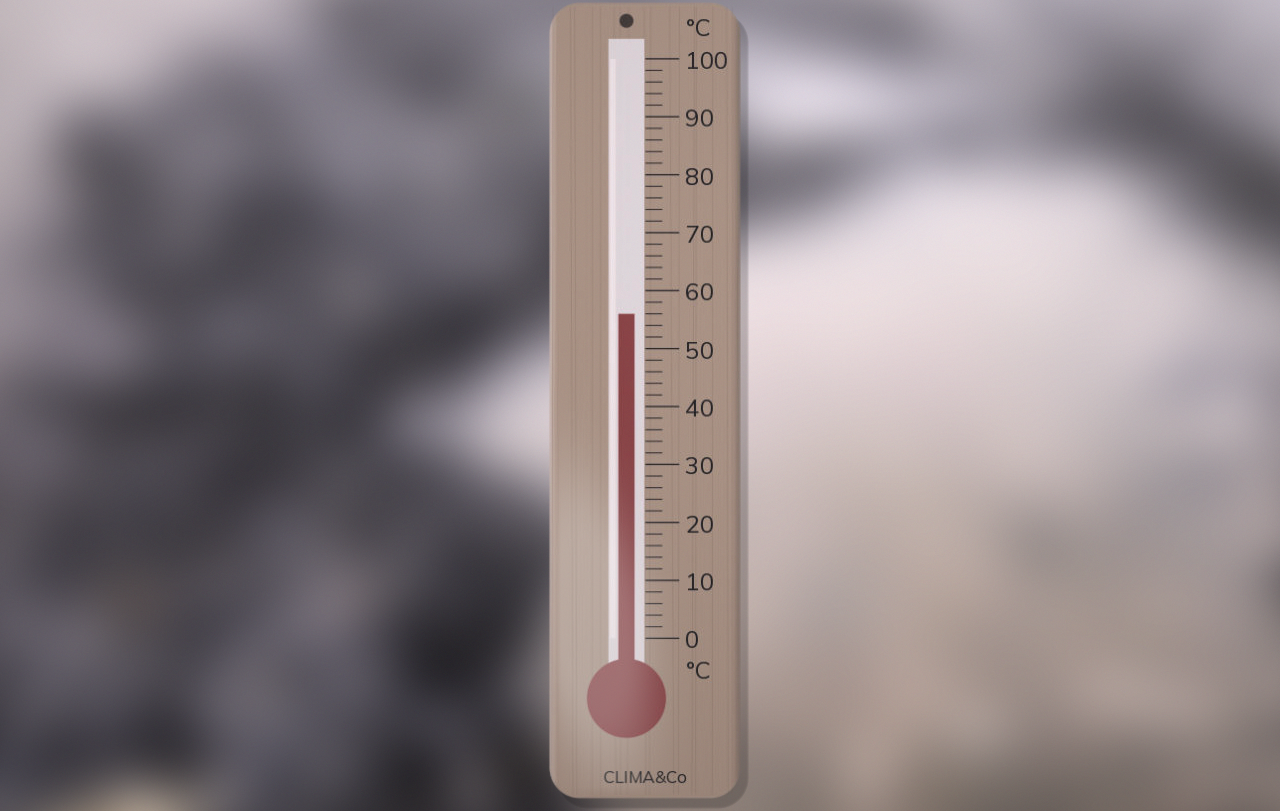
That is 56 °C
